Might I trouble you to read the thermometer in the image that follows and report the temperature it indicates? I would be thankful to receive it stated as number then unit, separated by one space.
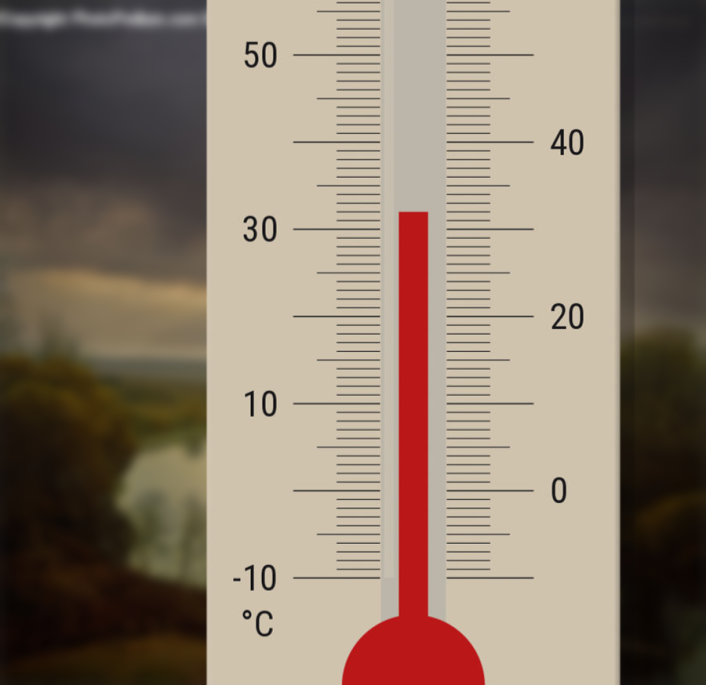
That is 32 °C
